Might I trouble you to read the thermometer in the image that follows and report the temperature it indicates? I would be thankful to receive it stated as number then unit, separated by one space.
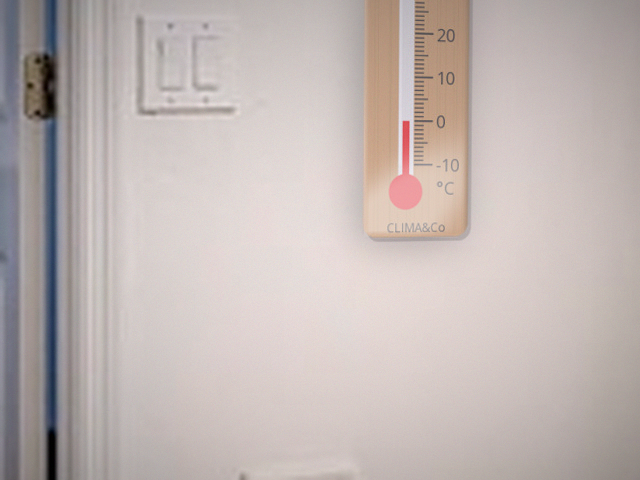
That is 0 °C
